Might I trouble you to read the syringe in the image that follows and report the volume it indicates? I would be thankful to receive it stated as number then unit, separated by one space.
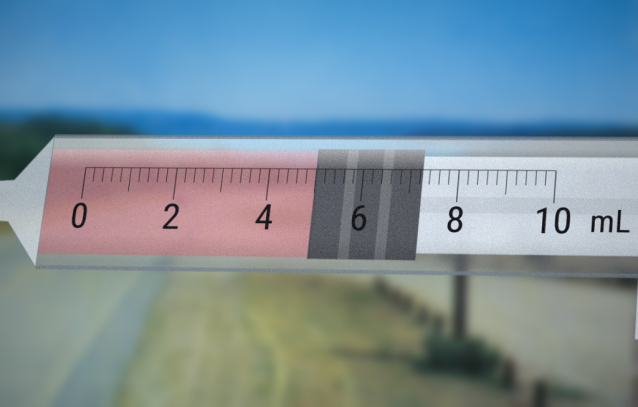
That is 5 mL
